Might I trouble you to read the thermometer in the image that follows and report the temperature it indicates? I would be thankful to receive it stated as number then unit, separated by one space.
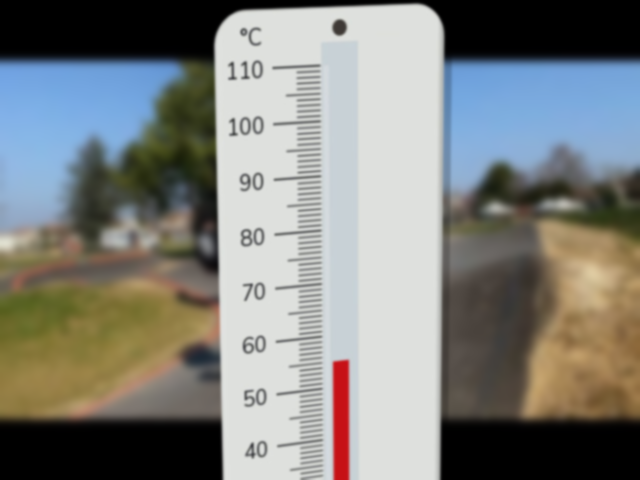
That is 55 °C
